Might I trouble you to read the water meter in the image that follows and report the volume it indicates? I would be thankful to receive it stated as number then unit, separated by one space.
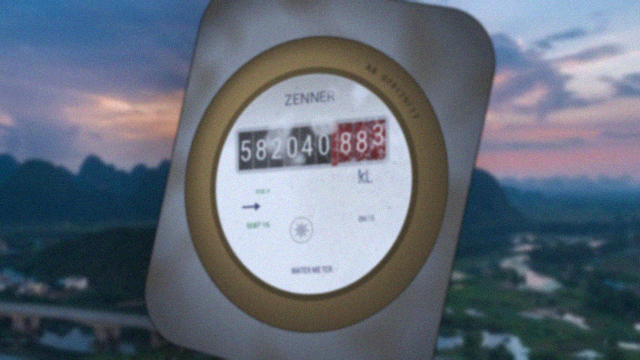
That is 582040.883 kL
